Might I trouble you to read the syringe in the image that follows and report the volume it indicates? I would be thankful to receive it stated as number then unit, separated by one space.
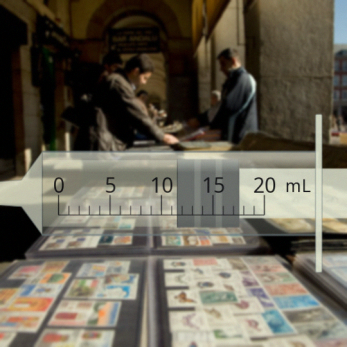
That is 11.5 mL
